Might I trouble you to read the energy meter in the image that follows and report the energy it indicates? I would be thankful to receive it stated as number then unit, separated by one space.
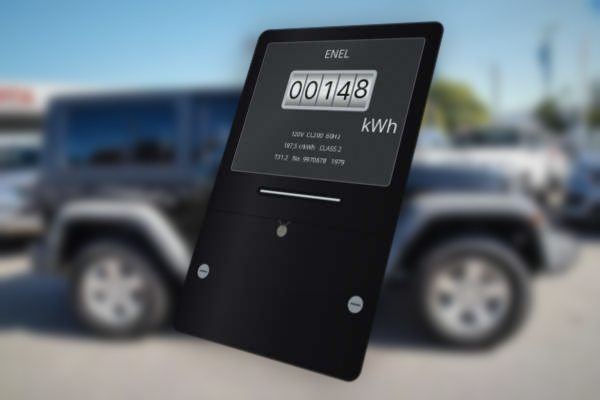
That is 148 kWh
